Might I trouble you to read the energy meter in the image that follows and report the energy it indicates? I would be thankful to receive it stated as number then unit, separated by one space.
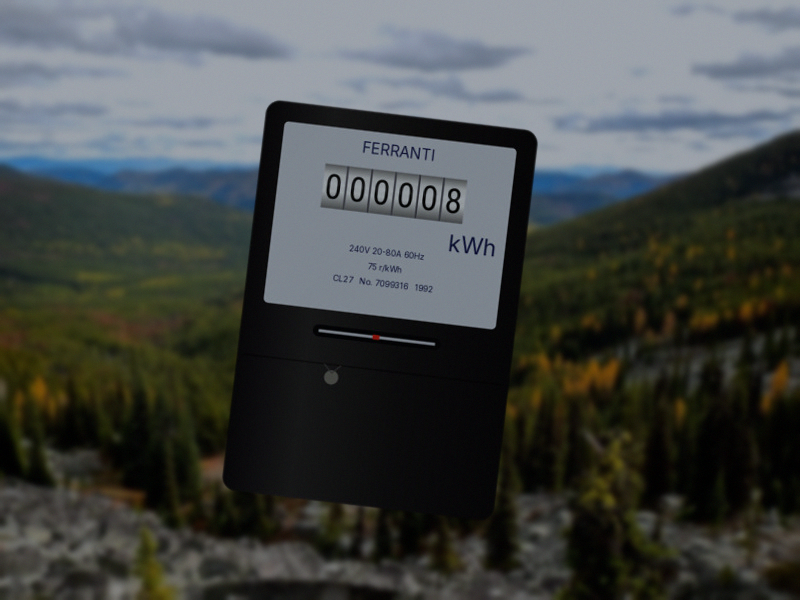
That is 8 kWh
